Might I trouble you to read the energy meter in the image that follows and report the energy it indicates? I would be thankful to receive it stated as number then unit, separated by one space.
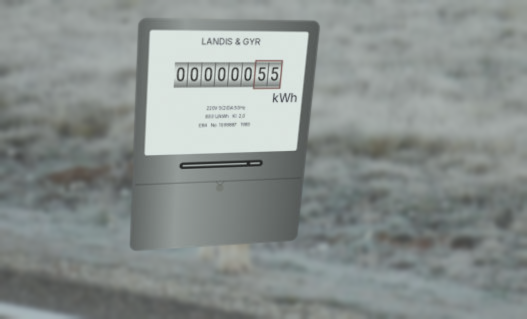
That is 0.55 kWh
